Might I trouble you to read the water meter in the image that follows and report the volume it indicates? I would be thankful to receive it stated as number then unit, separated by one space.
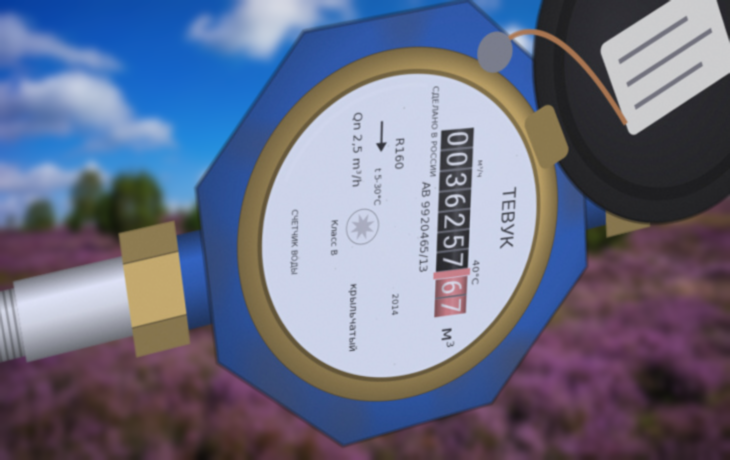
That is 36257.67 m³
